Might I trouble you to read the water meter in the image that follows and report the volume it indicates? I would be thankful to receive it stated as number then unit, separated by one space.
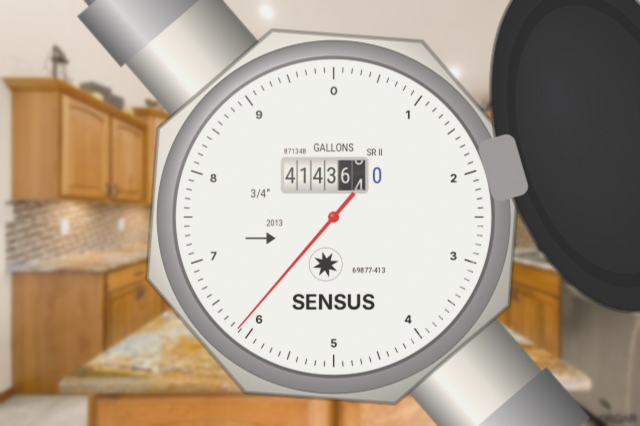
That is 4143636.1 gal
